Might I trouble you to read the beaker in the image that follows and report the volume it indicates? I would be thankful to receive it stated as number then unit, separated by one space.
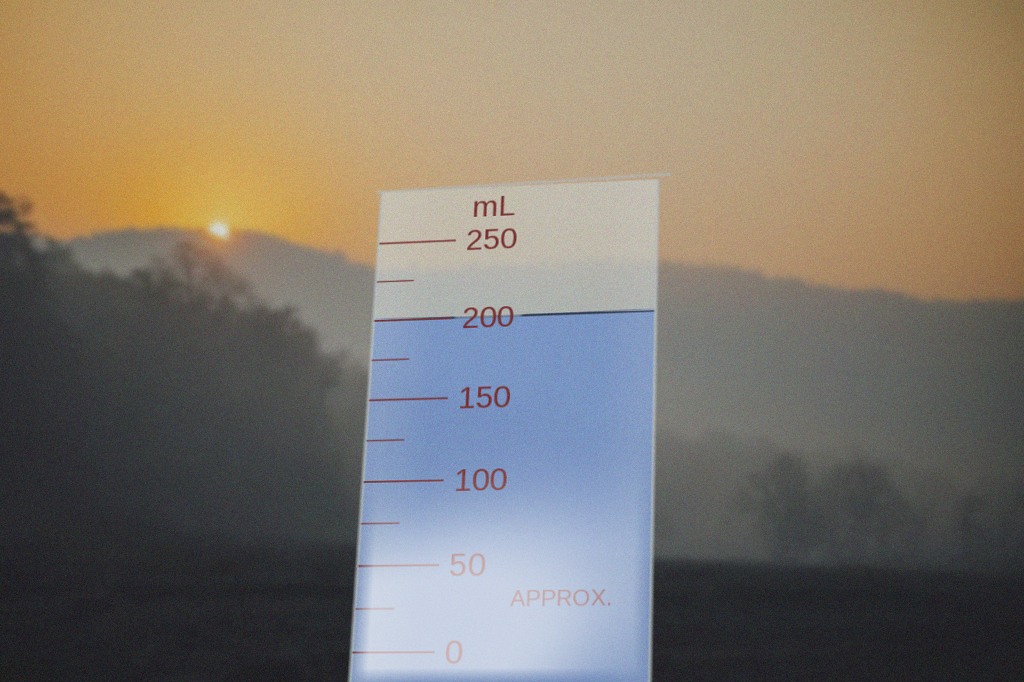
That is 200 mL
